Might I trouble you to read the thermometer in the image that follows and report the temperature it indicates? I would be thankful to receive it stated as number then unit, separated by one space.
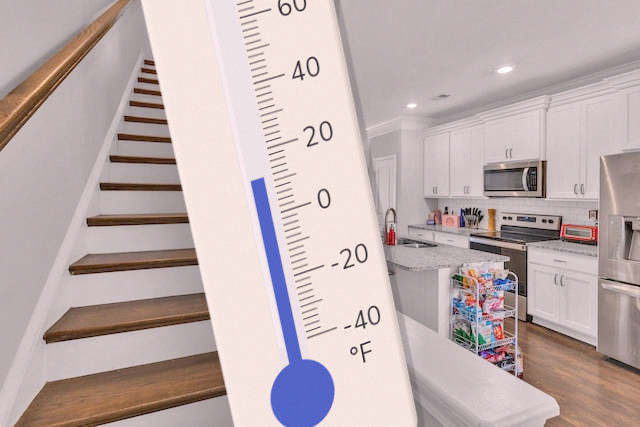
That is 12 °F
